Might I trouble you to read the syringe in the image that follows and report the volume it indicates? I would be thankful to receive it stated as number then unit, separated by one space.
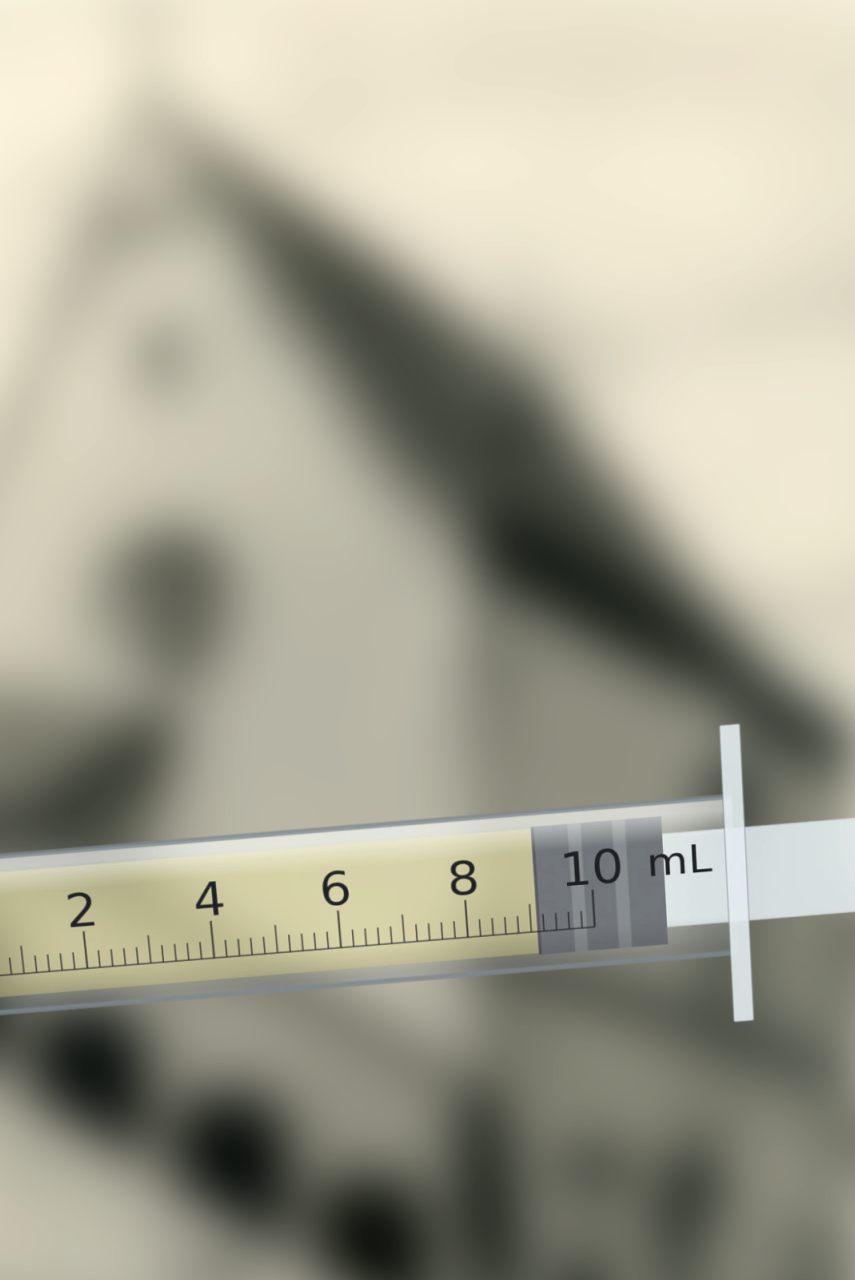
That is 9.1 mL
